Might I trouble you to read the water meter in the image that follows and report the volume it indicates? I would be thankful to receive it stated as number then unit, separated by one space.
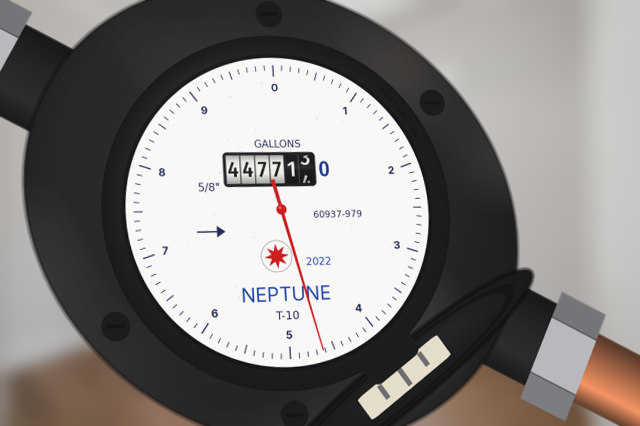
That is 4477134.6 gal
